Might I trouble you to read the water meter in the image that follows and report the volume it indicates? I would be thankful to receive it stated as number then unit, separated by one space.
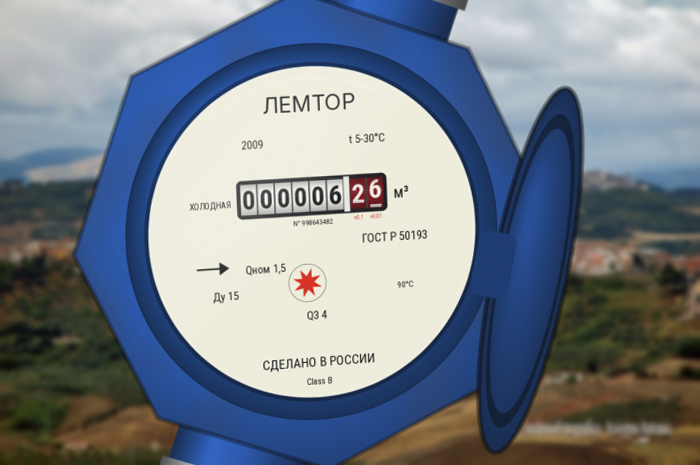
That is 6.26 m³
